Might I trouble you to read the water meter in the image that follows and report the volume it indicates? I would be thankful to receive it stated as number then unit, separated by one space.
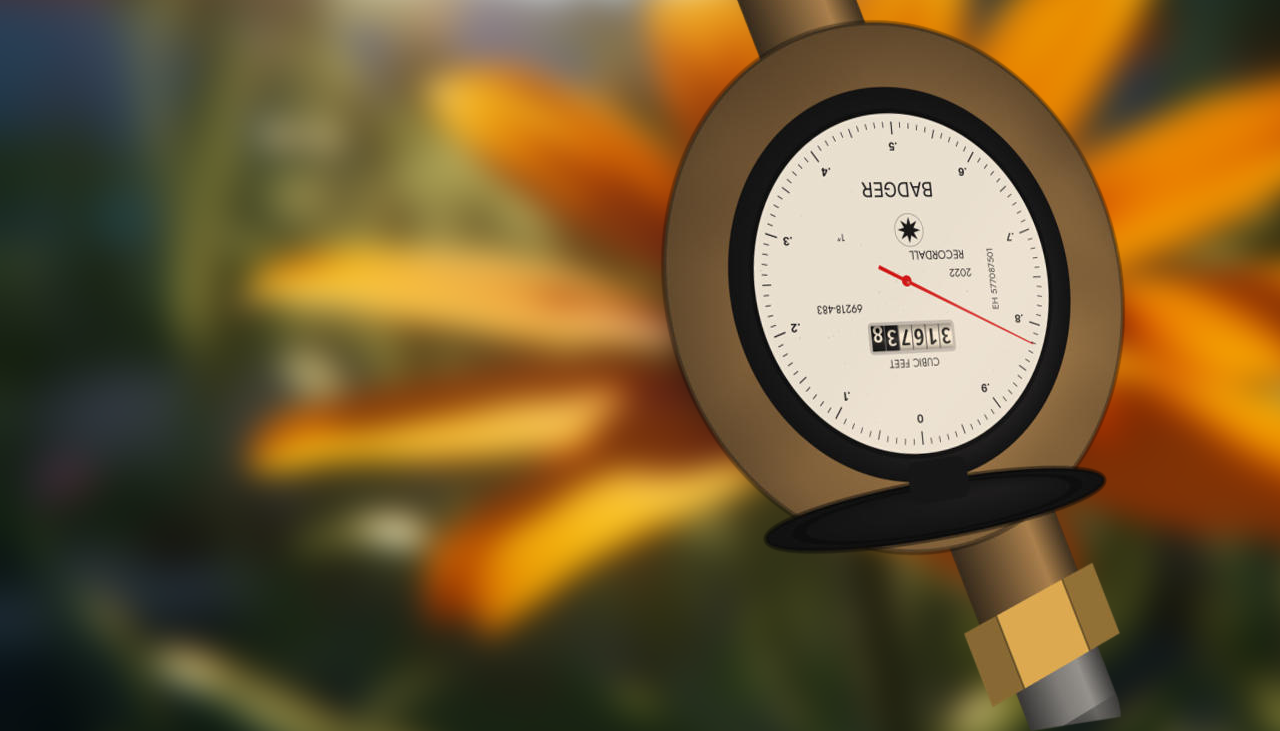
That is 316737.82 ft³
